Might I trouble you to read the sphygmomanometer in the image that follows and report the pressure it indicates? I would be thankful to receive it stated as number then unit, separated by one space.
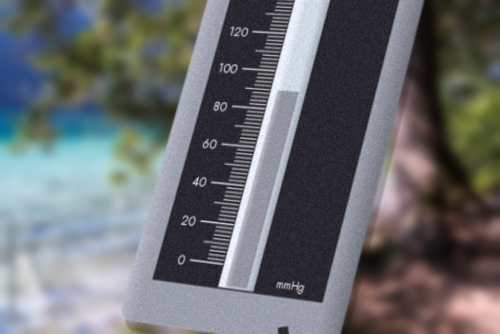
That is 90 mmHg
